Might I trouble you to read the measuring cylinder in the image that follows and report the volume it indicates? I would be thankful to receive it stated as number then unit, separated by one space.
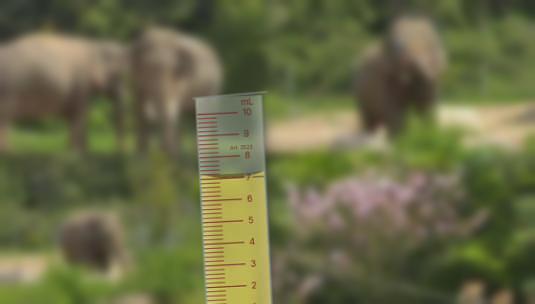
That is 7 mL
